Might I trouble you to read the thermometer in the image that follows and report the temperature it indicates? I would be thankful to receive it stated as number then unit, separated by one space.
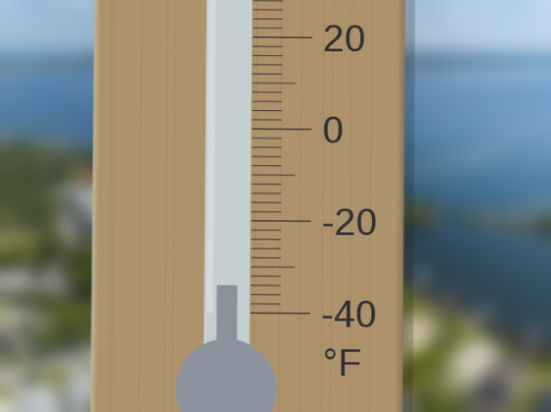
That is -34 °F
